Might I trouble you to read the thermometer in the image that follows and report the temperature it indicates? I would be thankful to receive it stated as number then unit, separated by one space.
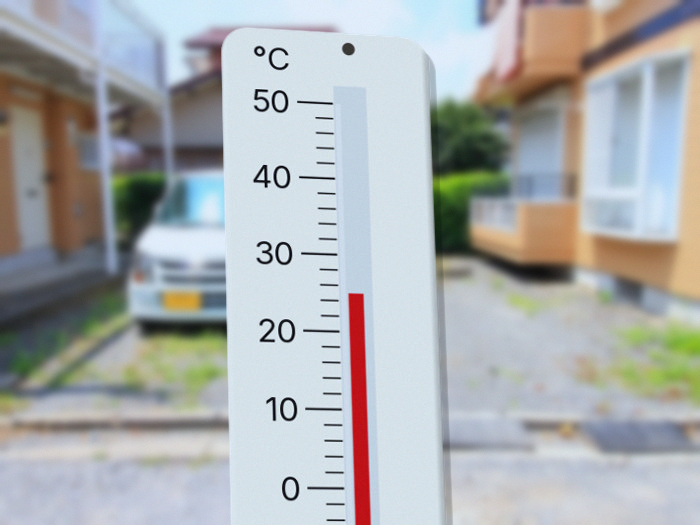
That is 25 °C
